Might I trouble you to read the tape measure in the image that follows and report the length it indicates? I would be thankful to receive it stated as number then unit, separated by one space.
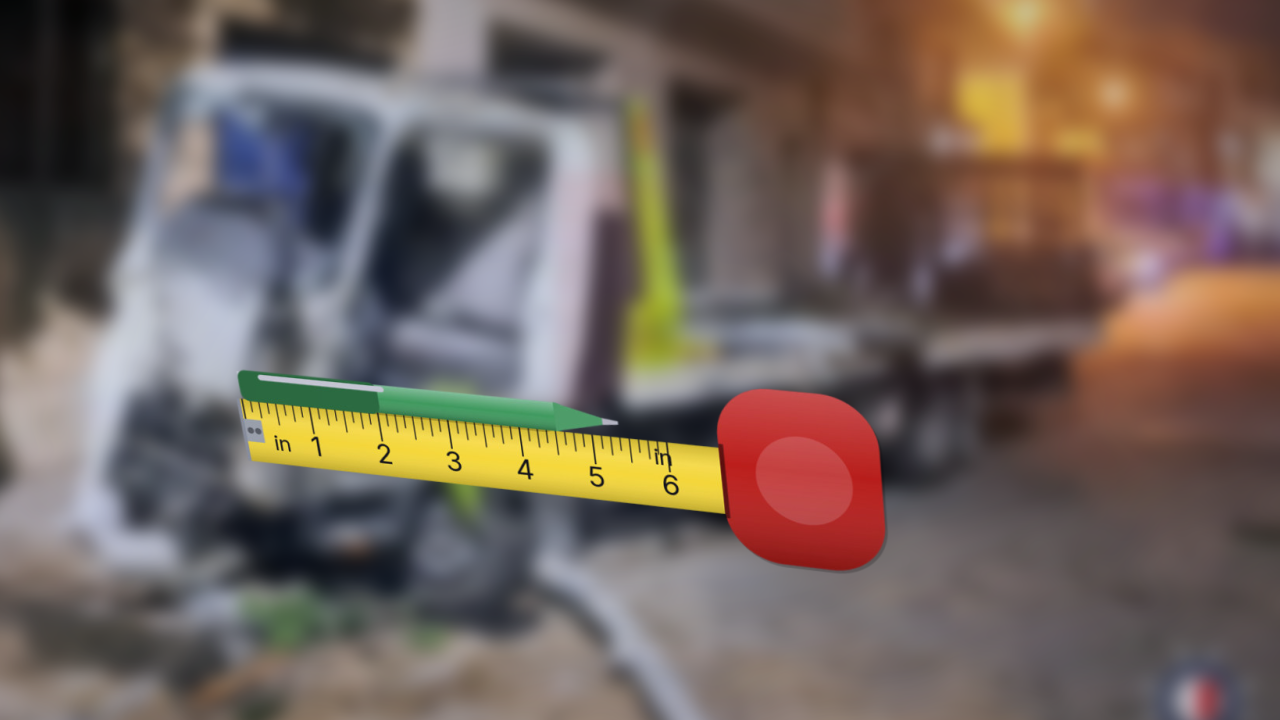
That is 5.375 in
